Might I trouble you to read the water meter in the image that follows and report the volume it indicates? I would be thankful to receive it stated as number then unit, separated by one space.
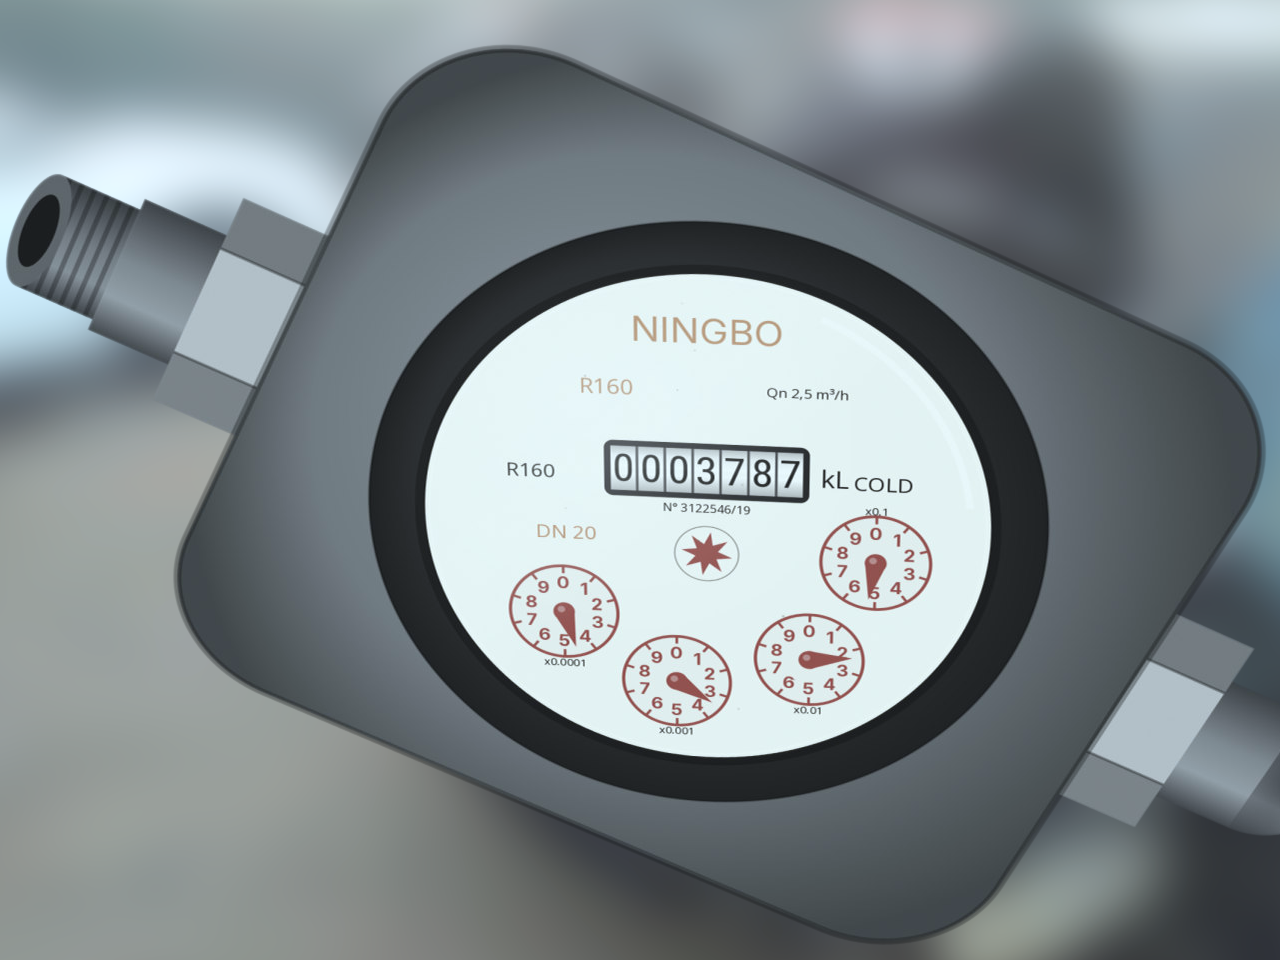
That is 3787.5234 kL
